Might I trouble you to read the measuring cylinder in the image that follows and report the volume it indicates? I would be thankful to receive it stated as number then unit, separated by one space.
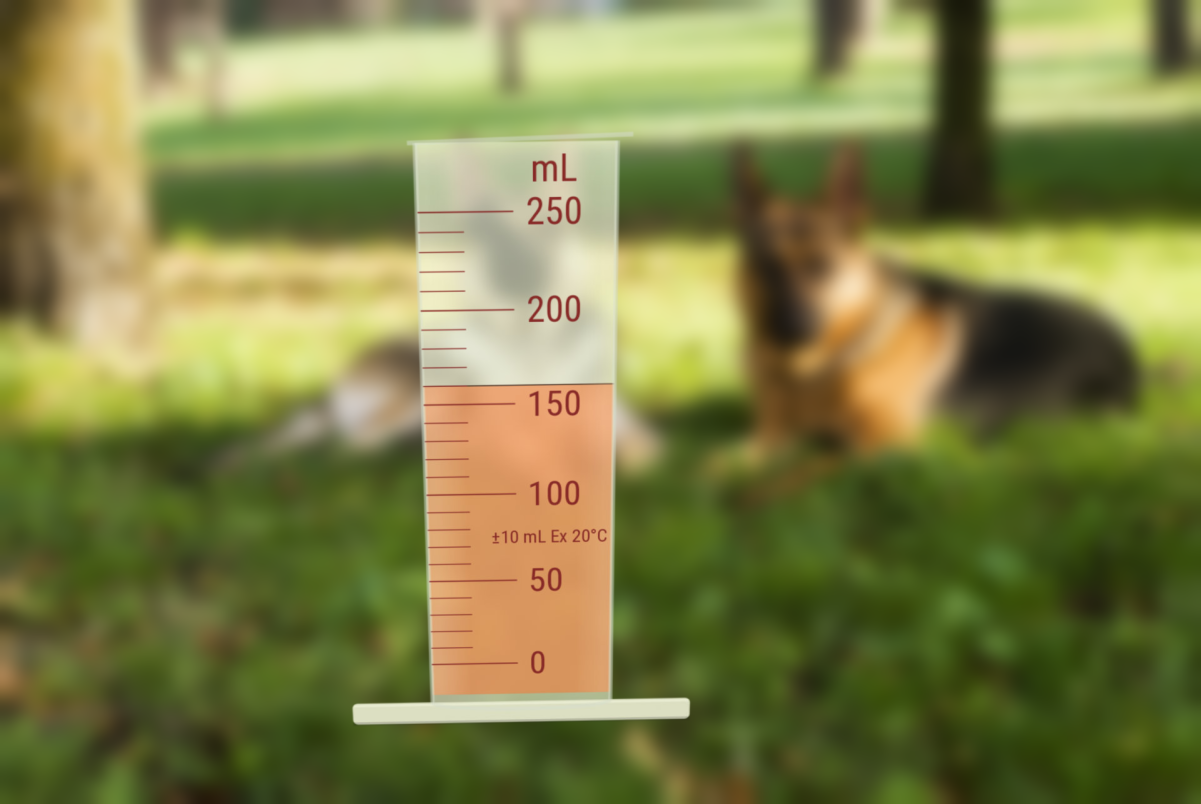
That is 160 mL
